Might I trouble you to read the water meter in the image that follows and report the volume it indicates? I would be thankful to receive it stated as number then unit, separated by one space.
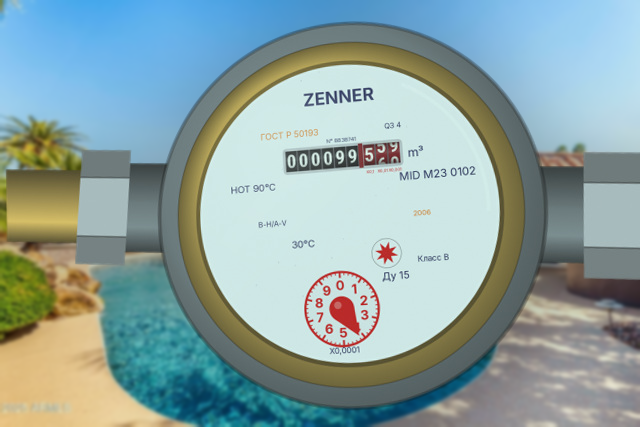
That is 99.5594 m³
